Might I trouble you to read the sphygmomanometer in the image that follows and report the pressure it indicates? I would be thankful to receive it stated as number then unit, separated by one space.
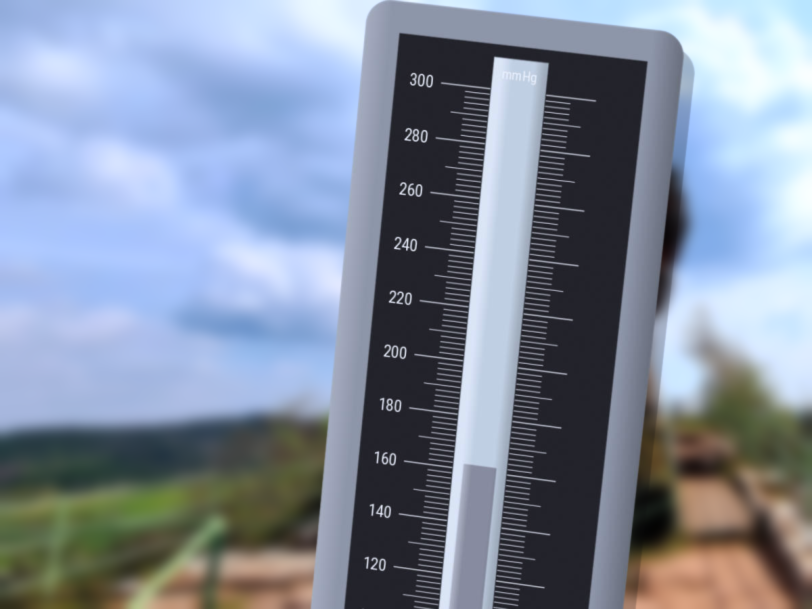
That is 162 mmHg
